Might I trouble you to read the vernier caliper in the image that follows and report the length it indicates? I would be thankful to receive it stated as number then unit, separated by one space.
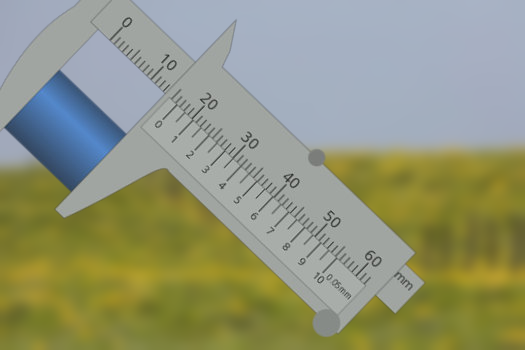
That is 16.4 mm
